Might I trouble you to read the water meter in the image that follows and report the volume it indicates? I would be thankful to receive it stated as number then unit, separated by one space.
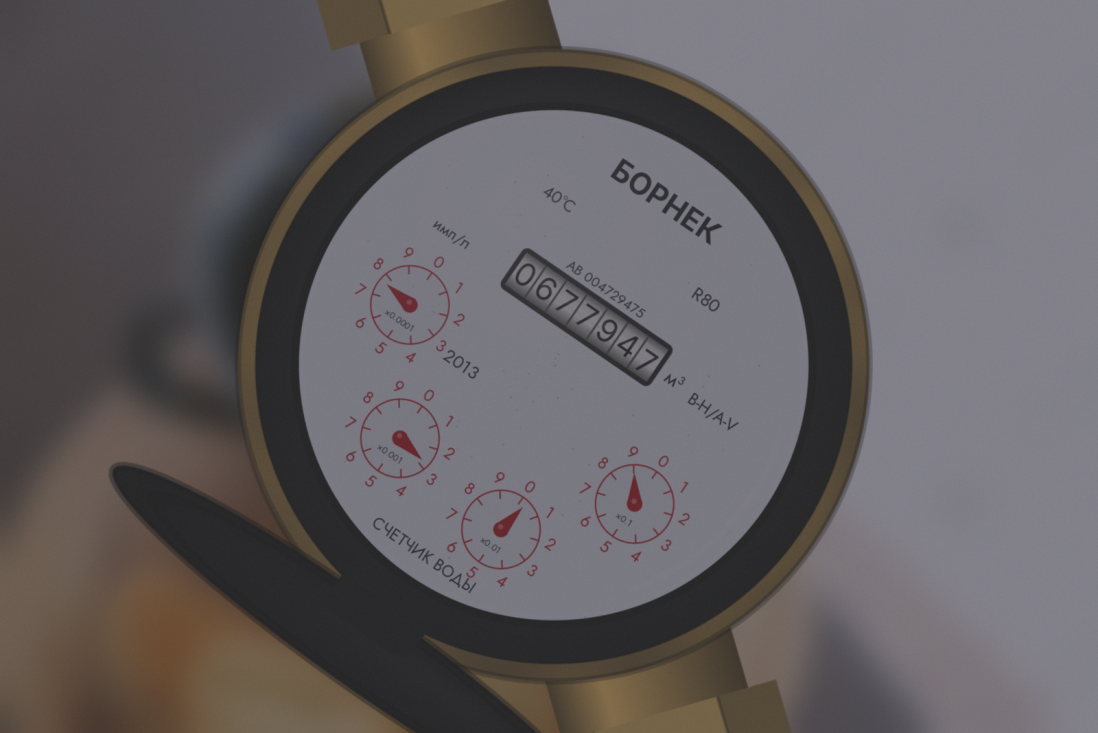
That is 677946.9027 m³
